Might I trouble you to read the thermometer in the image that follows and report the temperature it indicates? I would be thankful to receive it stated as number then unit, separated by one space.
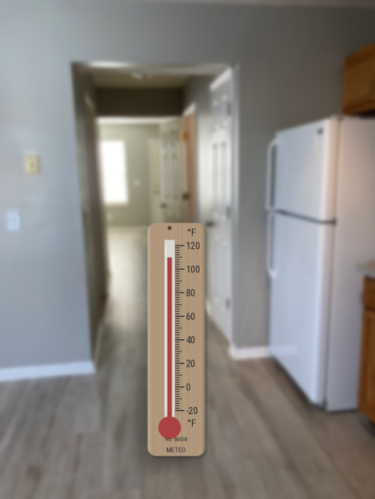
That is 110 °F
